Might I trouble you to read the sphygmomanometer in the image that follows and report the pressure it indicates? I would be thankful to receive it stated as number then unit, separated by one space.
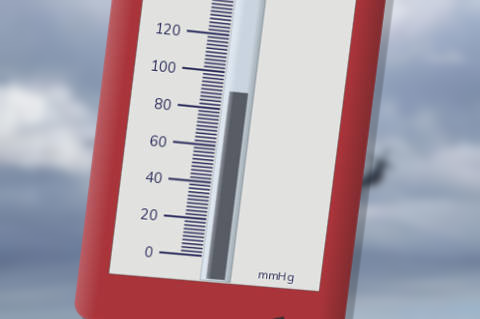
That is 90 mmHg
